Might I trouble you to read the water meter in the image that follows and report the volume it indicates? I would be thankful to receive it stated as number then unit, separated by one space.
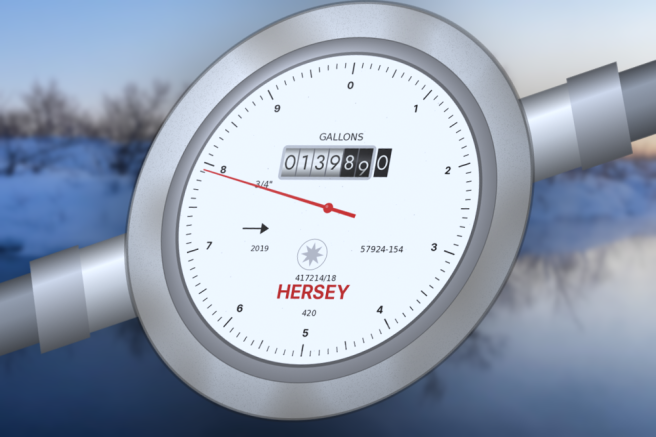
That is 139887.9 gal
